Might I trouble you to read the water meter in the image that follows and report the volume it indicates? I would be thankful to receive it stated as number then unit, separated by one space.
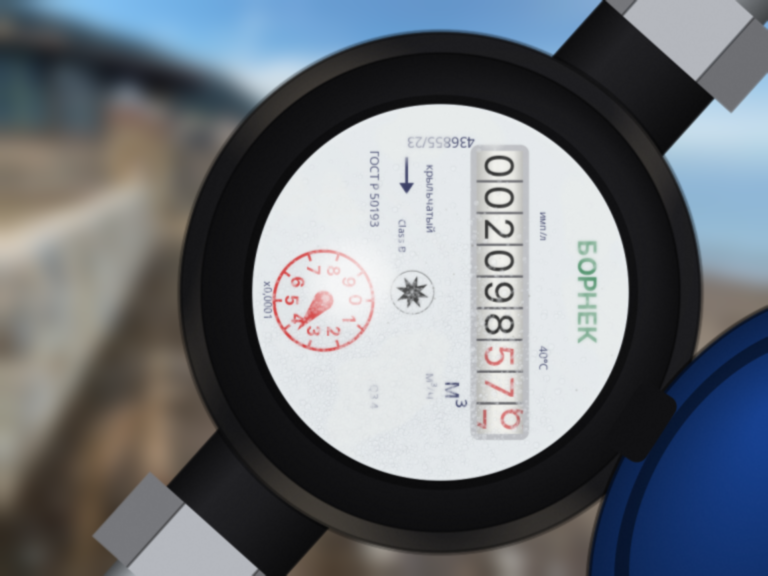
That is 2098.5763 m³
